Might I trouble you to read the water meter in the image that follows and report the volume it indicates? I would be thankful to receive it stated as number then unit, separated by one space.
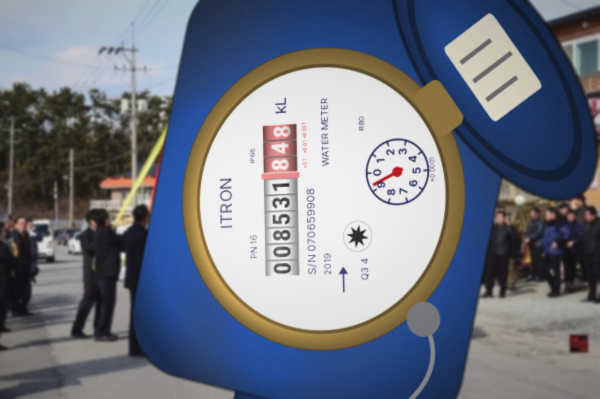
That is 8531.8479 kL
